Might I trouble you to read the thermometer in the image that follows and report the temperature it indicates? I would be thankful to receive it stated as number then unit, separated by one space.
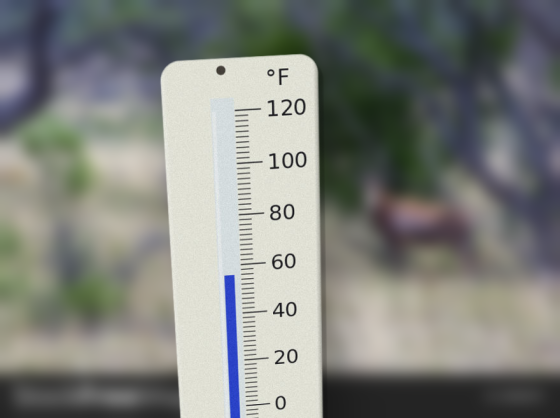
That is 56 °F
